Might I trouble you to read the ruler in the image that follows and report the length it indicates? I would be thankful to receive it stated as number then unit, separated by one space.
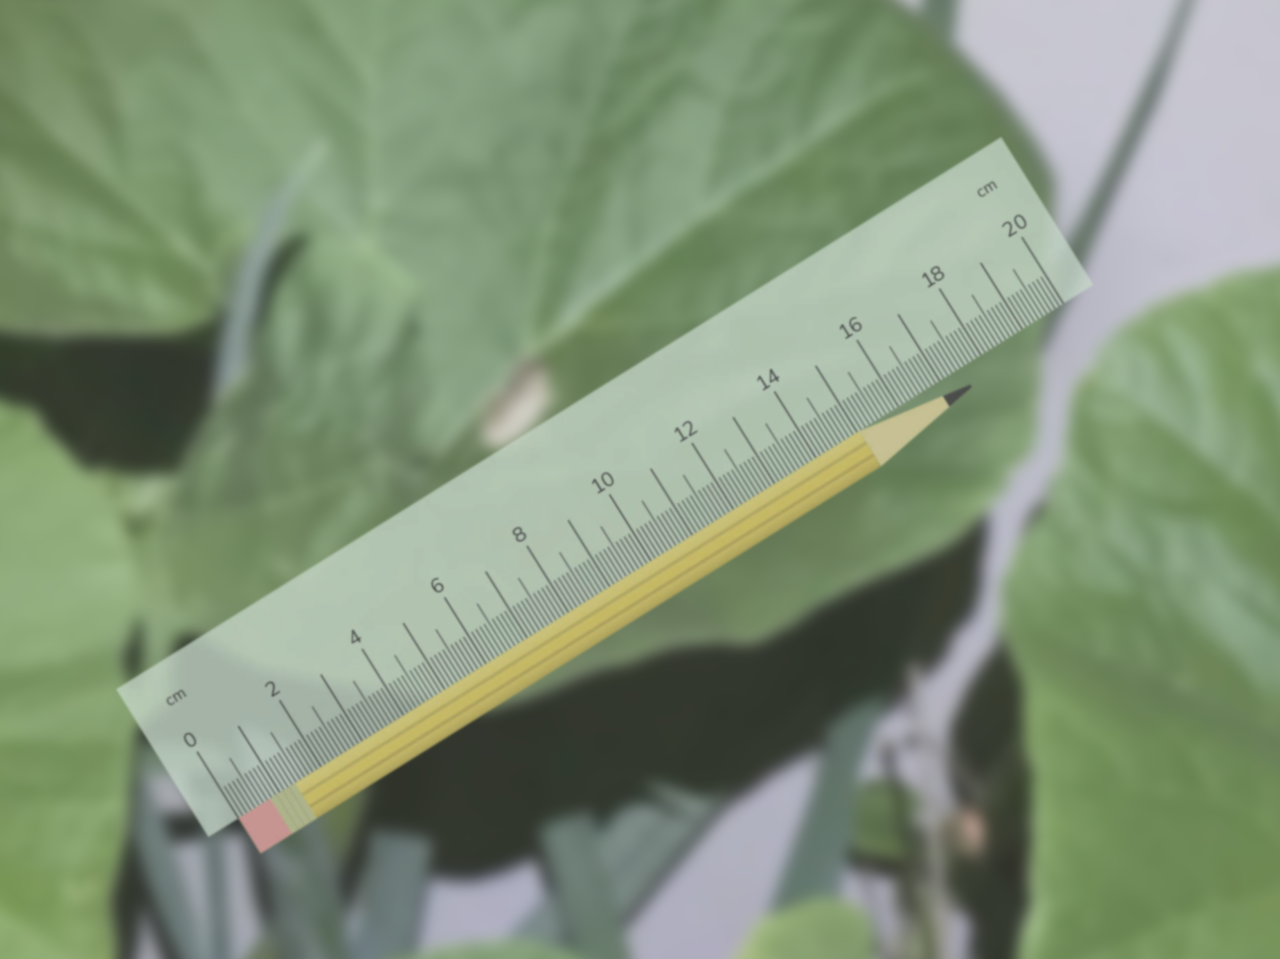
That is 17.5 cm
